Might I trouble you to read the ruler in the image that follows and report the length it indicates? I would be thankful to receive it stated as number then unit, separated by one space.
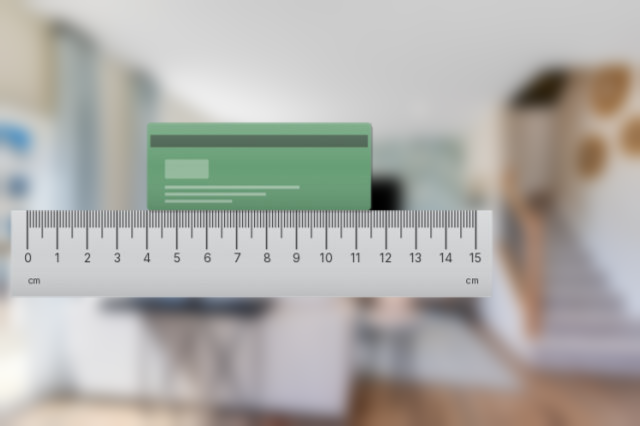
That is 7.5 cm
